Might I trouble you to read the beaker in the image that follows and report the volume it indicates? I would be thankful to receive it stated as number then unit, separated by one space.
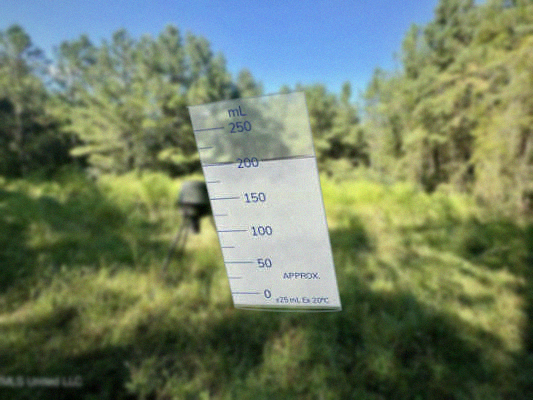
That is 200 mL
